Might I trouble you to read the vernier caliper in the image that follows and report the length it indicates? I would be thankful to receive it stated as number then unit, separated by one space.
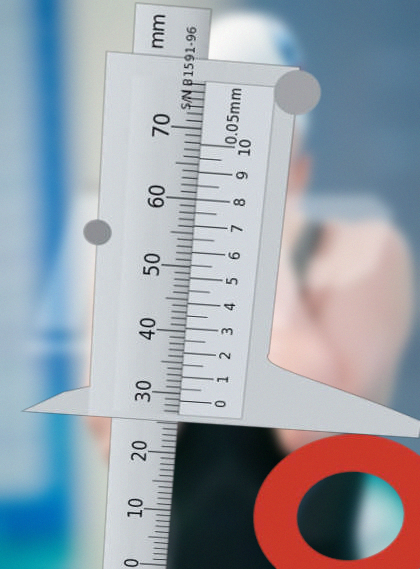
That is 28.8 mm
